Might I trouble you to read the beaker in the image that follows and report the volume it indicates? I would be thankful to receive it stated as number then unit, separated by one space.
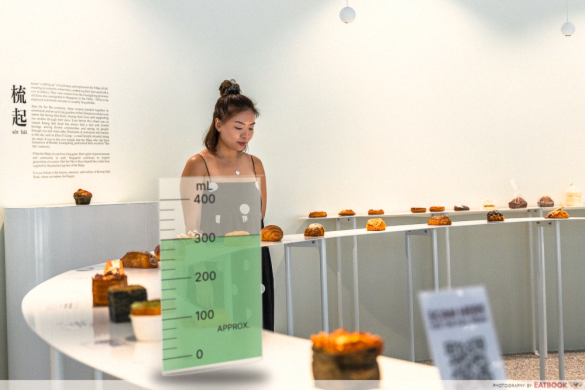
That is 300 mL
